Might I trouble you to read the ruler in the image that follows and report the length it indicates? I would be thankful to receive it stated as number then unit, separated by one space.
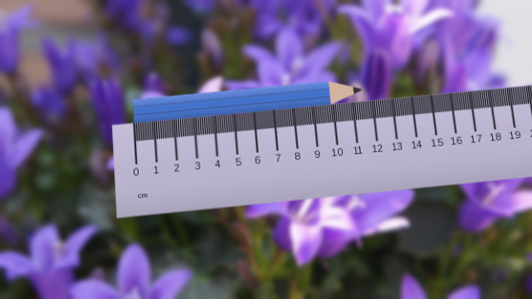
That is 11.5 cm
